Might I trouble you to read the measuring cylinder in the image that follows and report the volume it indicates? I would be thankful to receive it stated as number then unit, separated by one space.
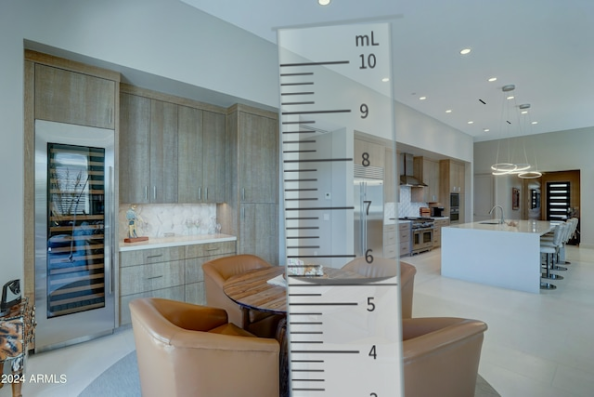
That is 5.4 mL
